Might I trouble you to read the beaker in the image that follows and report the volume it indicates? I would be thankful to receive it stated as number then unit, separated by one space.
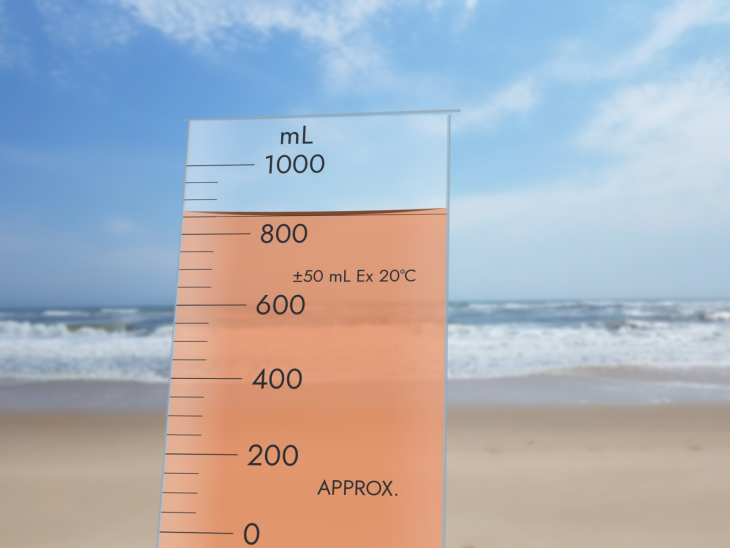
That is 850 mL
